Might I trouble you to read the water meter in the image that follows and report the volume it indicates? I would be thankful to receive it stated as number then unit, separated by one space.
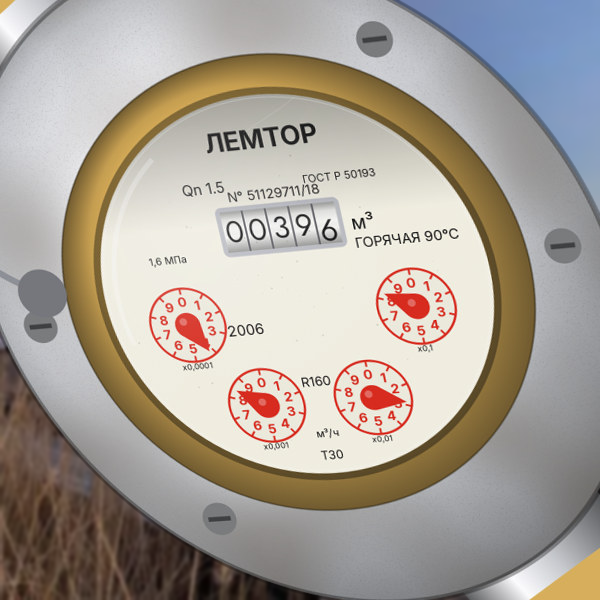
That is 395.8284 m³
